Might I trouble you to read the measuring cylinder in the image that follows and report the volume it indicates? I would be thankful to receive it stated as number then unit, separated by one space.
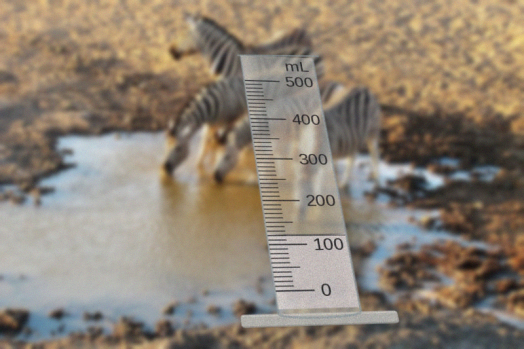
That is 120 mL
